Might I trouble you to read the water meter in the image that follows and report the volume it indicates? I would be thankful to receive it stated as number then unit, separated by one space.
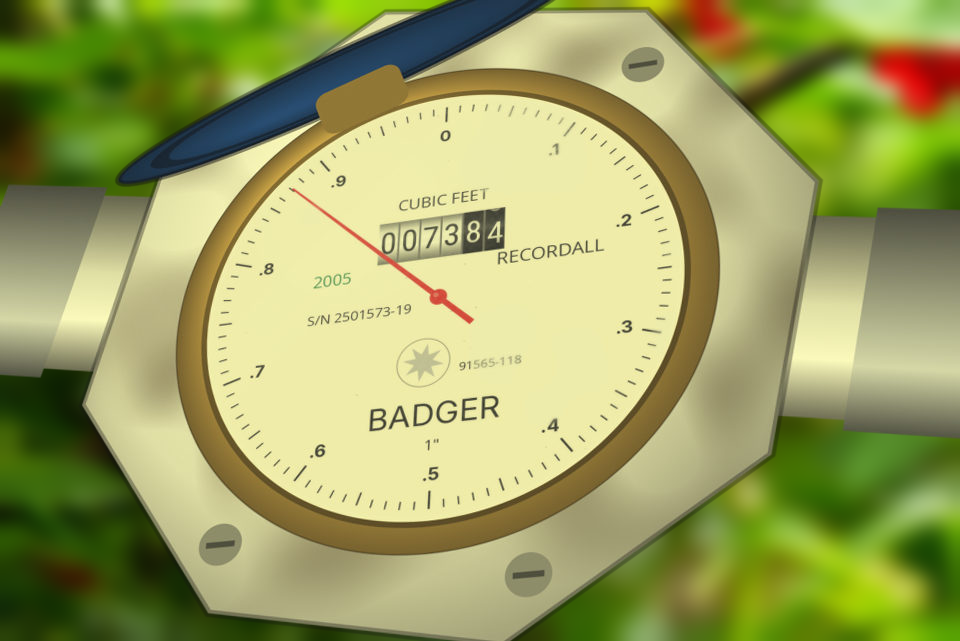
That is 7383.87 ft³
